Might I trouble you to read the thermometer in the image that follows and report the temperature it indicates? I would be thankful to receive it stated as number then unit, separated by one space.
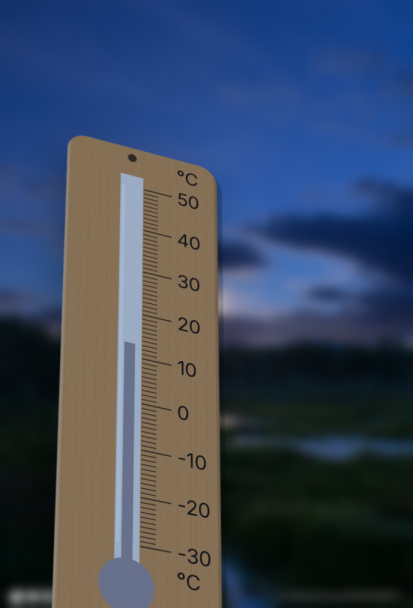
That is 13 °C
